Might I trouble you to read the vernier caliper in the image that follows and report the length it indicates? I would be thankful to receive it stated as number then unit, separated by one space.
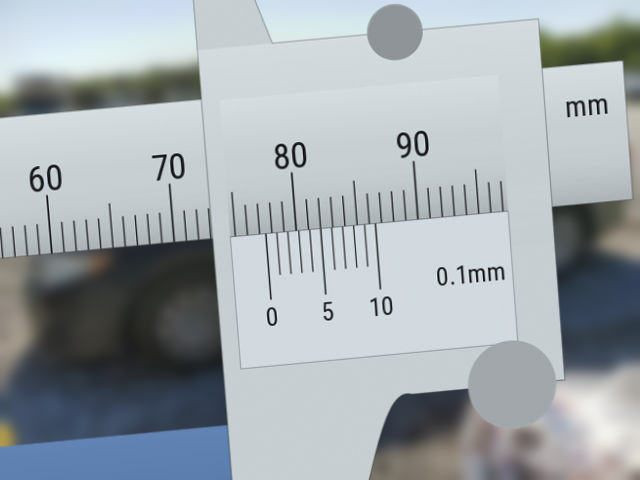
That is 77.5 mm
